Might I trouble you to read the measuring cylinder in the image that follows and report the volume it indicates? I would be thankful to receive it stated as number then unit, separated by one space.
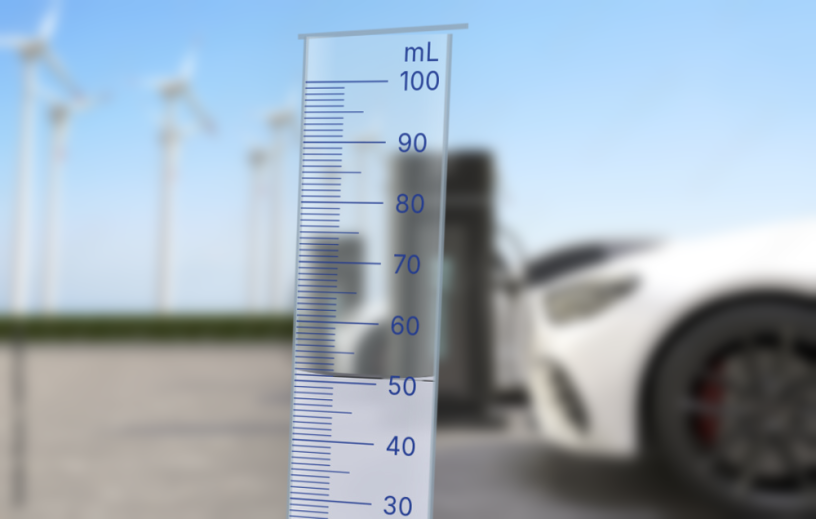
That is 51 mL
